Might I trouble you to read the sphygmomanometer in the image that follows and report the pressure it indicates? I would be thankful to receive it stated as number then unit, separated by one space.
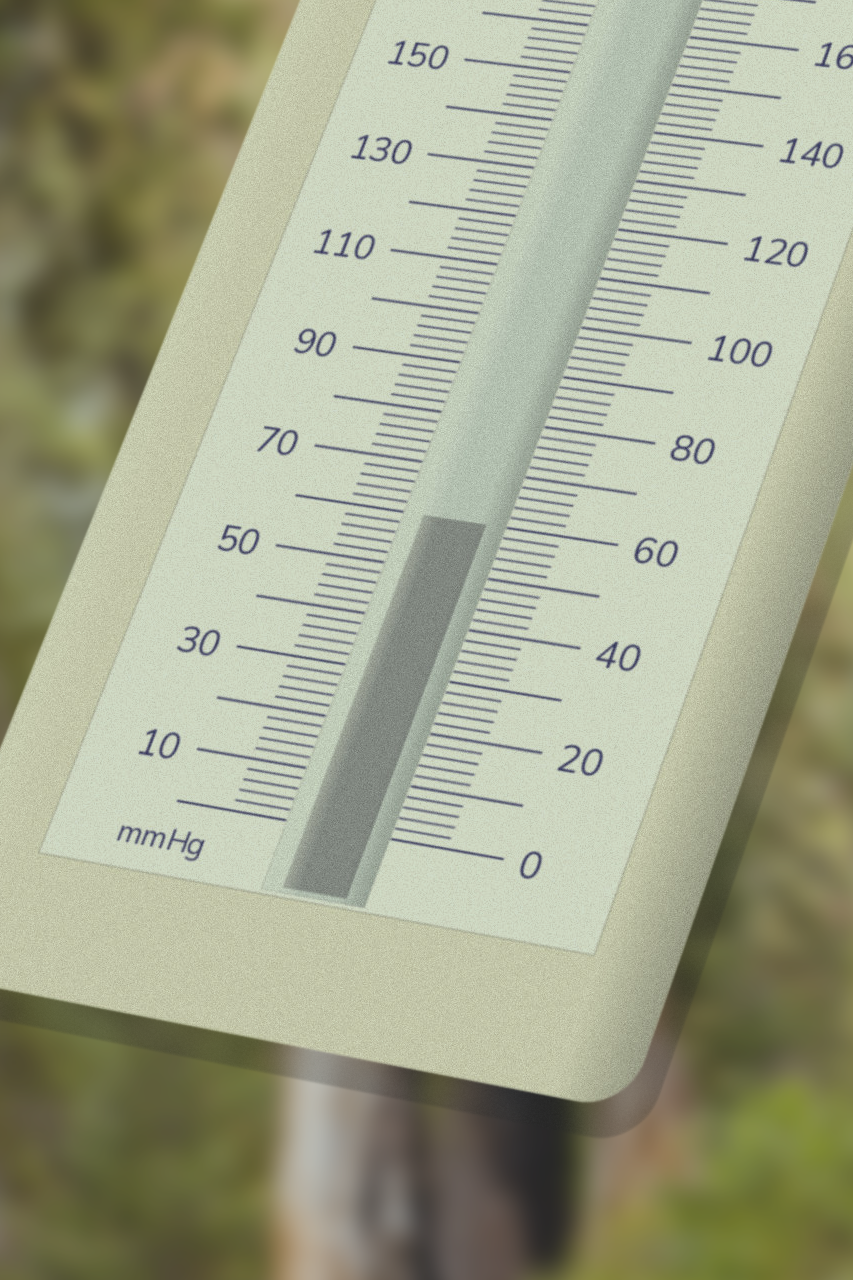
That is 60 mmHg
